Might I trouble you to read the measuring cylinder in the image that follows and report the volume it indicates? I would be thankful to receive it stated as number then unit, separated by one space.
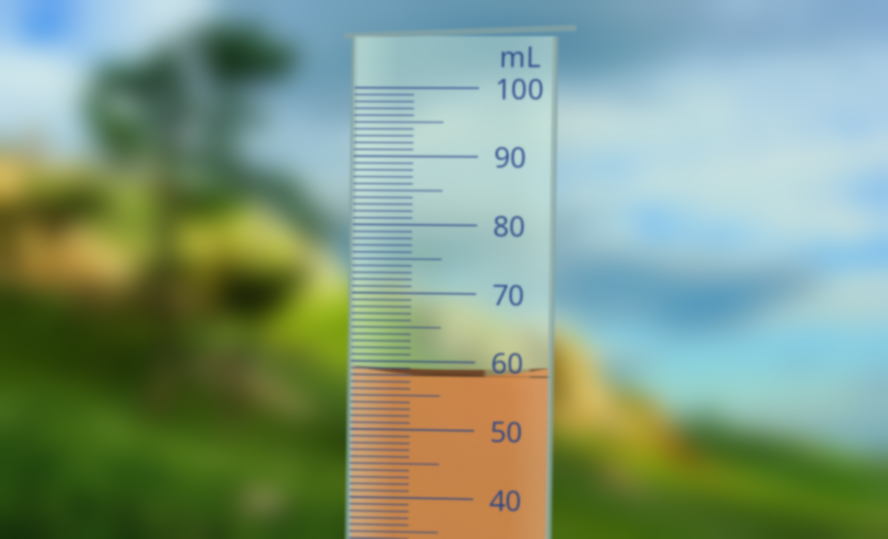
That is 58 mL
